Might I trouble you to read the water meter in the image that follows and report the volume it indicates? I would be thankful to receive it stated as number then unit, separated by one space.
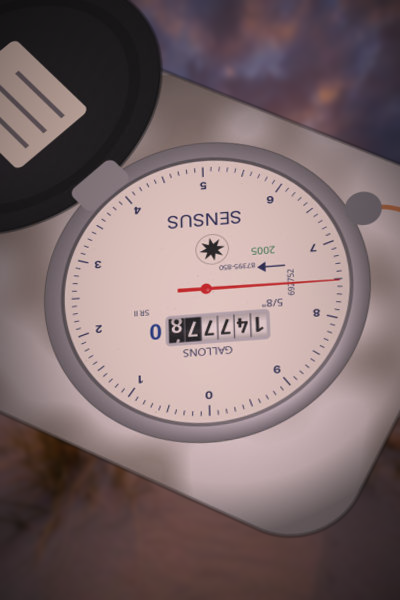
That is 1477777.5 gal
